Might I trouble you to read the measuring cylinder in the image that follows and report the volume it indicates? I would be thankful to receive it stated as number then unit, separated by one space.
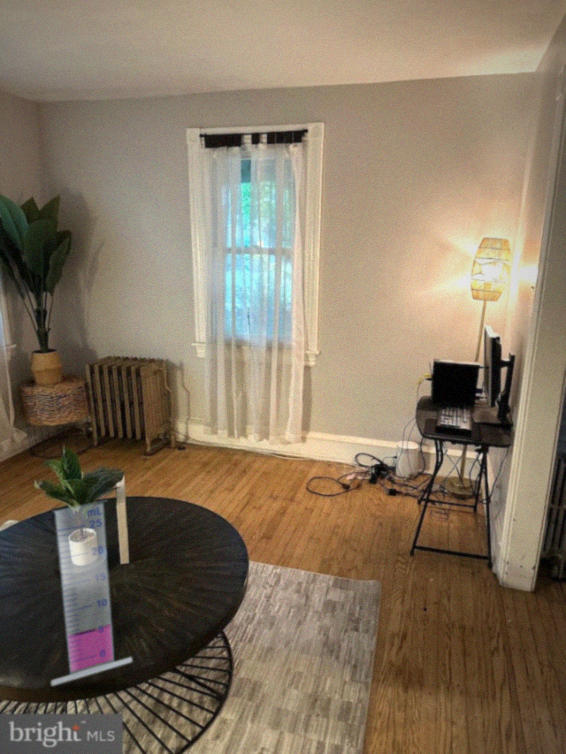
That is 5 mL
